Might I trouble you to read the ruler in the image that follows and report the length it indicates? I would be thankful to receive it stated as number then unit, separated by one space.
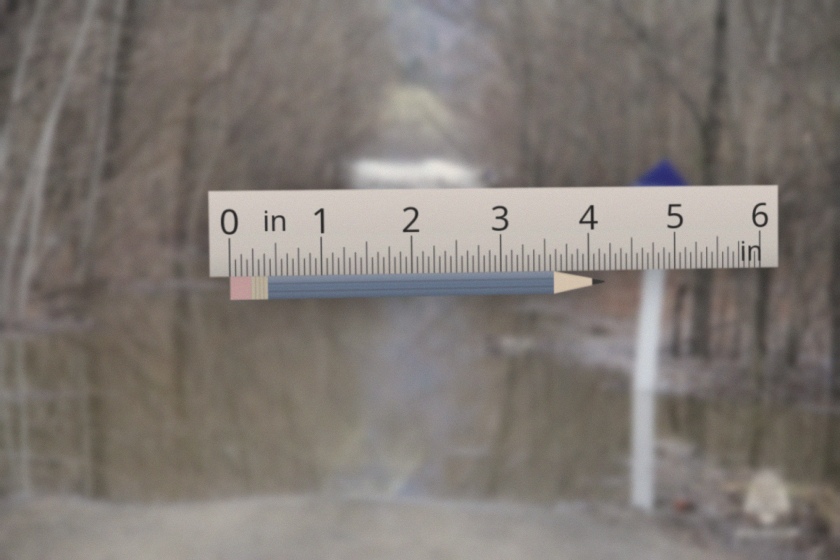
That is 4.1875 in
